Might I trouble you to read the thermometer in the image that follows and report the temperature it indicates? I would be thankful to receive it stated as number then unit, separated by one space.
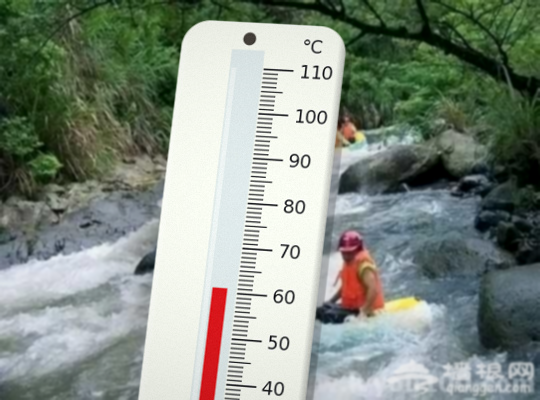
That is 61 °C
